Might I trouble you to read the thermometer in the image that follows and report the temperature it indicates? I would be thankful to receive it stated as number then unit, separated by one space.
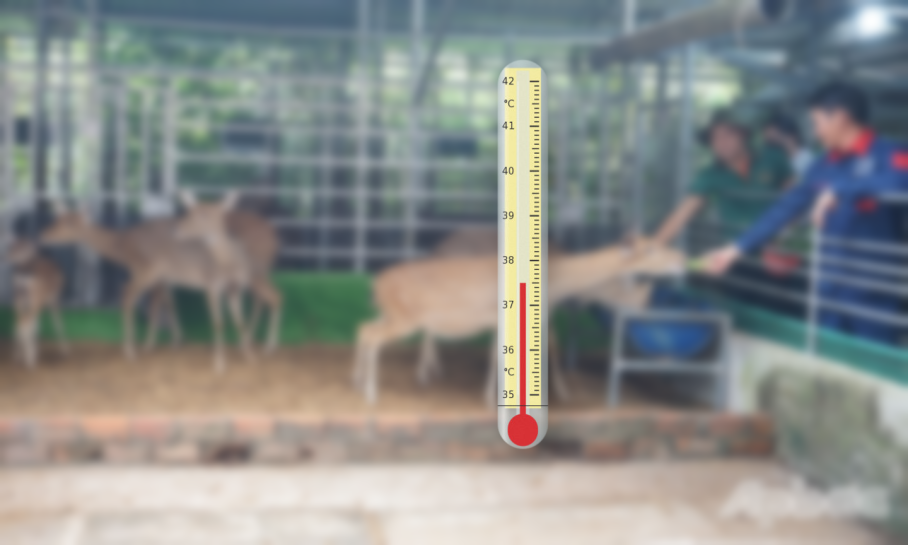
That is 37.5 °C
